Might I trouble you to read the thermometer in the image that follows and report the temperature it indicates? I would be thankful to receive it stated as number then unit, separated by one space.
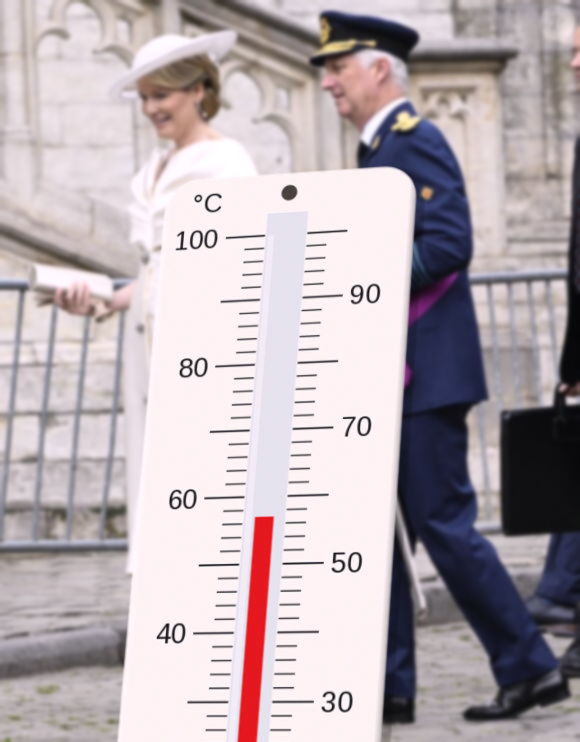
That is 57 °C
